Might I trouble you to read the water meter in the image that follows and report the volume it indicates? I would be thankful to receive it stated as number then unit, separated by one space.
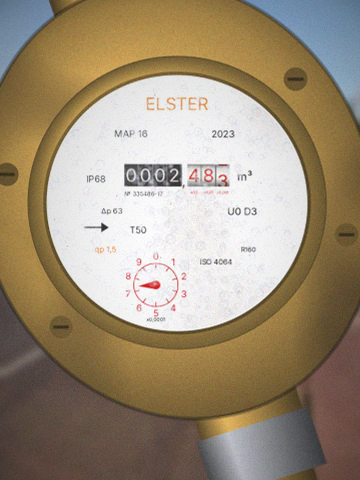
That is 2.4827 m³
